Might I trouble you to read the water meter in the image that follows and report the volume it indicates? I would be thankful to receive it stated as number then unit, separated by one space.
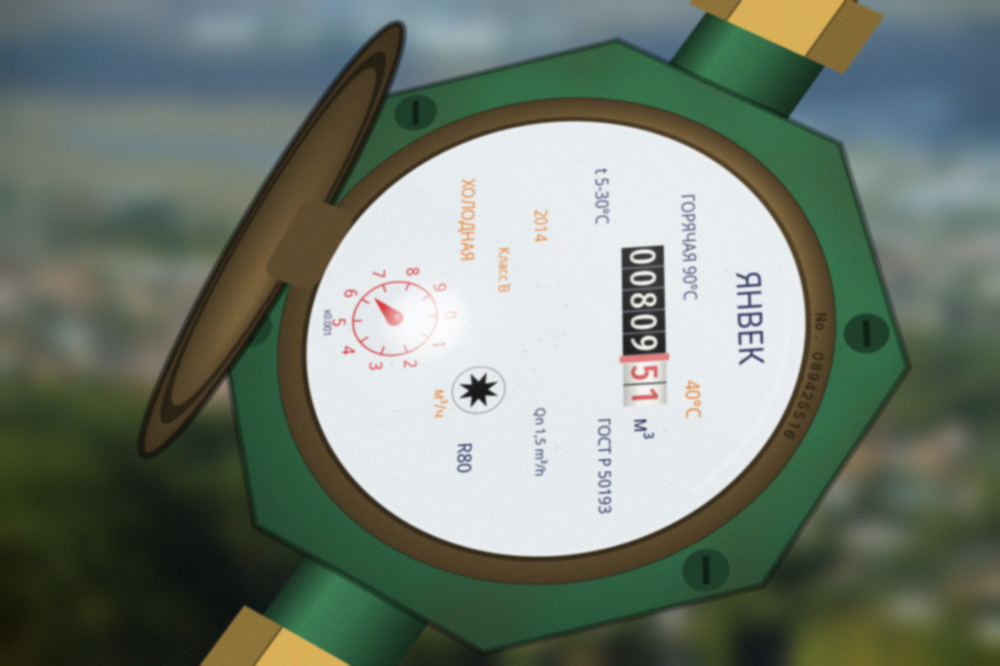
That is 809.516 m³
